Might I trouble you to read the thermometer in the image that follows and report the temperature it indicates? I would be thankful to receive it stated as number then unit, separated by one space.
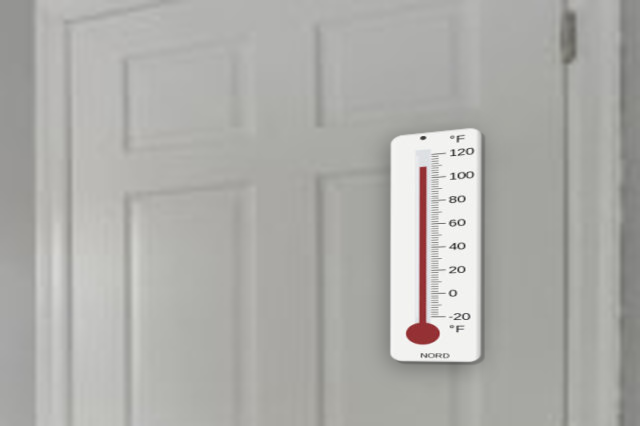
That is 110 °F
